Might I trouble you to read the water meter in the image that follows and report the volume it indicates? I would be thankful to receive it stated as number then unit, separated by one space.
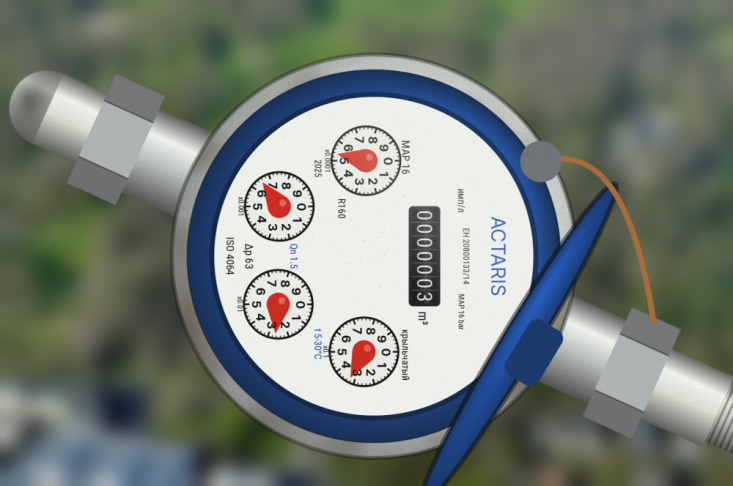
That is 3.3265 m³
